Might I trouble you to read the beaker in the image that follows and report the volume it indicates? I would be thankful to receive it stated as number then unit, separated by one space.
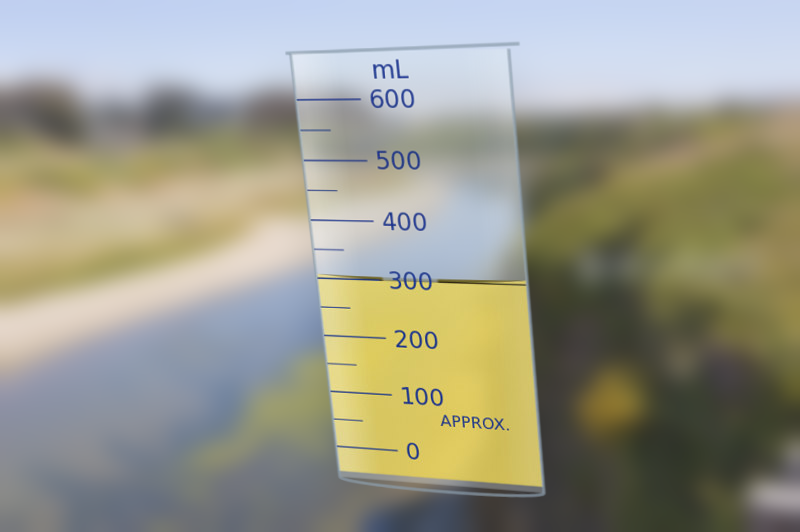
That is 300 mL
